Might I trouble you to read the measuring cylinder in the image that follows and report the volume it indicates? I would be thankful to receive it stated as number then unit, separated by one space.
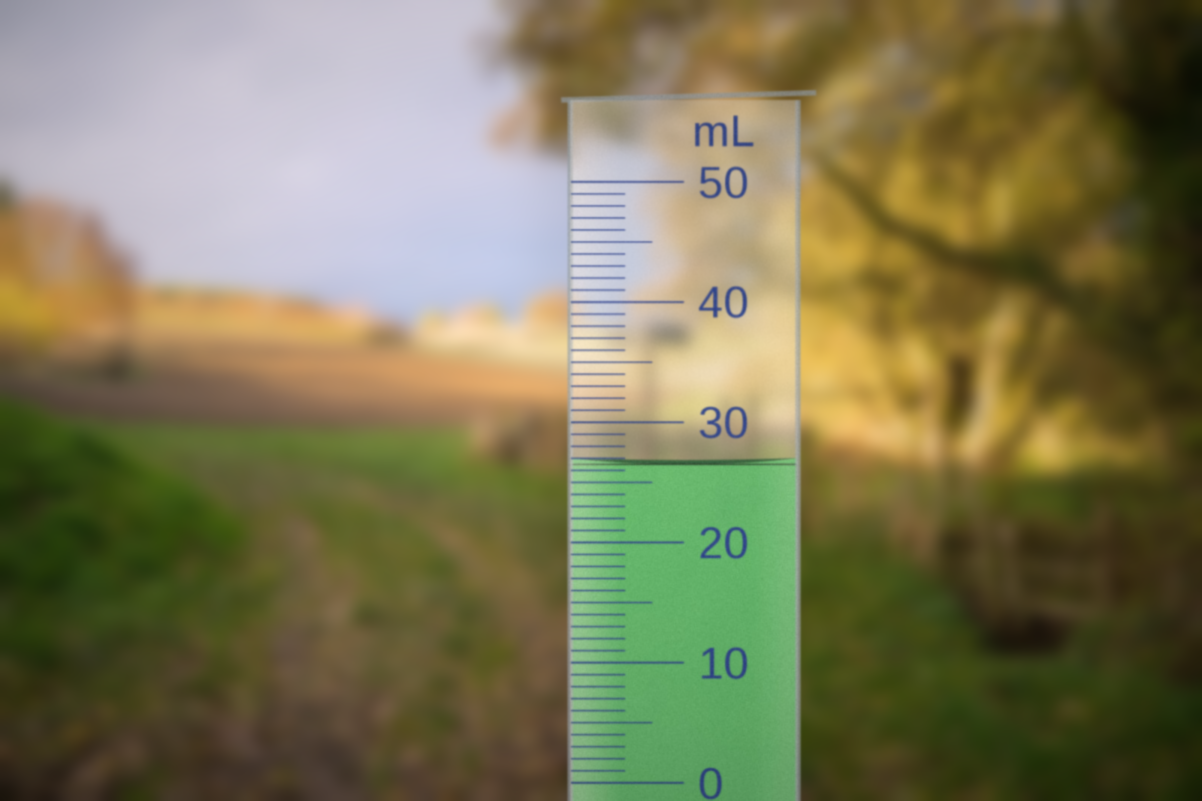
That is 26.5 mL
